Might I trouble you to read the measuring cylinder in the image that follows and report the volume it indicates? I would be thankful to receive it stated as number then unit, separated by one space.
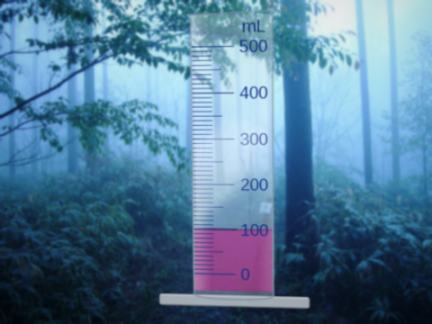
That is 100 mL
